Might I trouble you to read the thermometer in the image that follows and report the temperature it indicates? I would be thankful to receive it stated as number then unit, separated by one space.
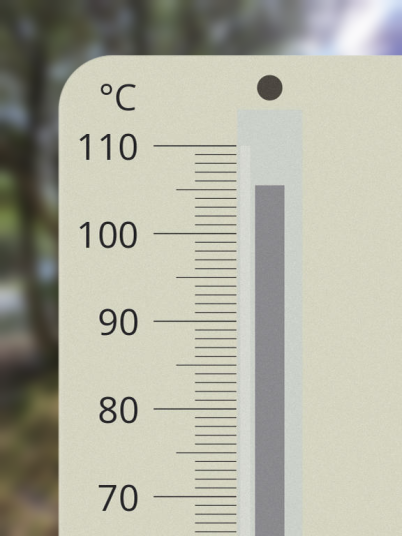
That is 105.5 °C
